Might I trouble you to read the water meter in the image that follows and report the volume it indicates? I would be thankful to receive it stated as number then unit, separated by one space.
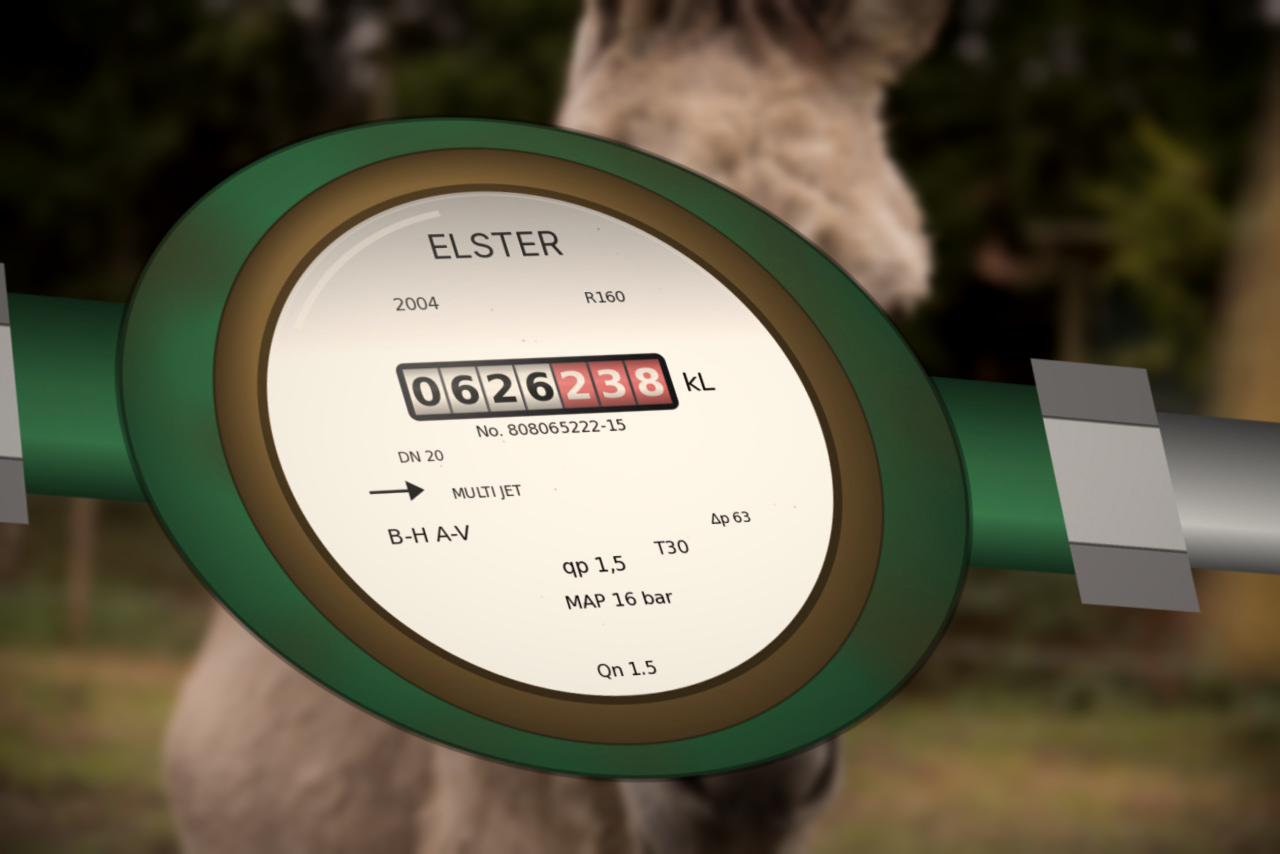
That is 626.238 kL
